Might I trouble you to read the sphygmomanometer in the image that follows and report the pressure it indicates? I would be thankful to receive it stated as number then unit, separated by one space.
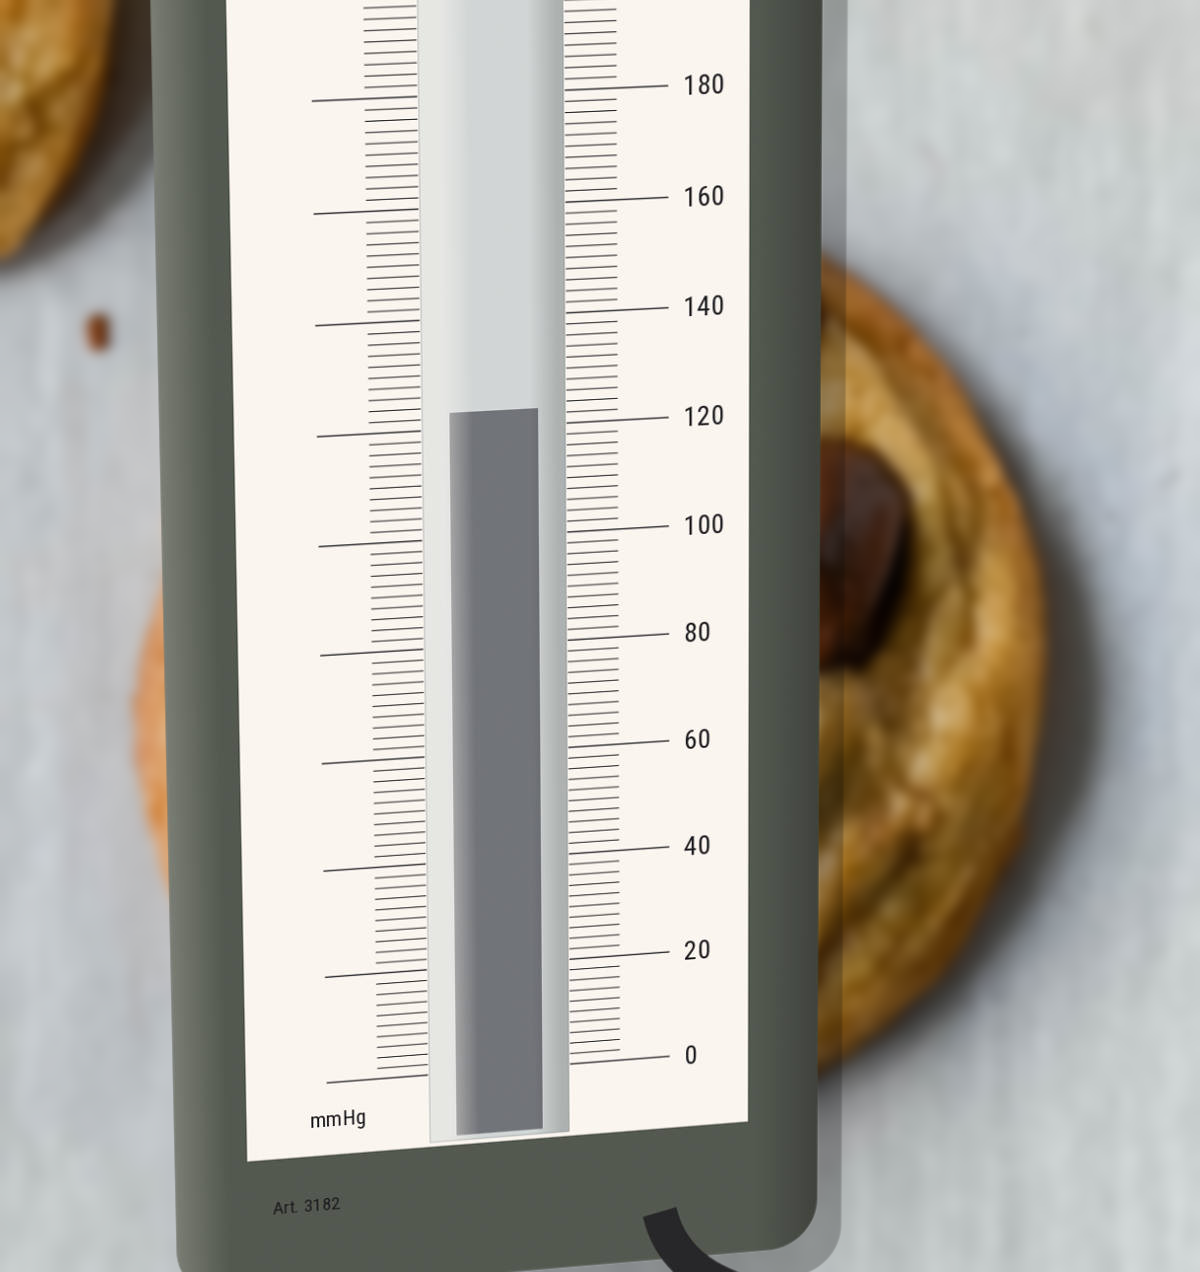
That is 123 mmHg
